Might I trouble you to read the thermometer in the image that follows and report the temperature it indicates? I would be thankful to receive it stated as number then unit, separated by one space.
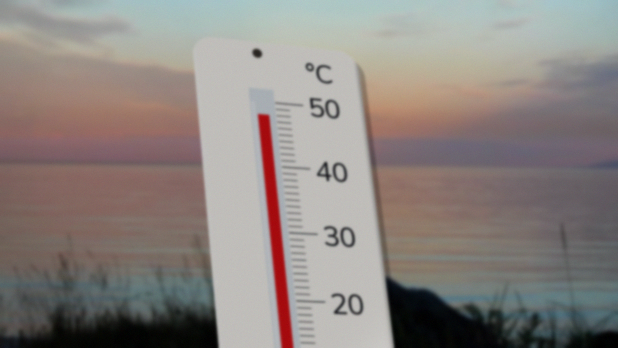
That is 48 °C
